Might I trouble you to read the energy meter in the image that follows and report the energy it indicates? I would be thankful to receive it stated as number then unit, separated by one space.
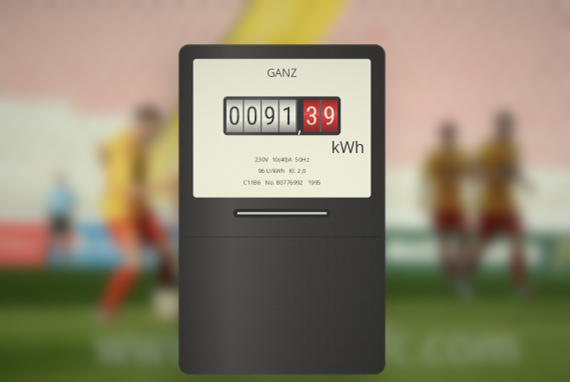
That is 91.39 kWh
